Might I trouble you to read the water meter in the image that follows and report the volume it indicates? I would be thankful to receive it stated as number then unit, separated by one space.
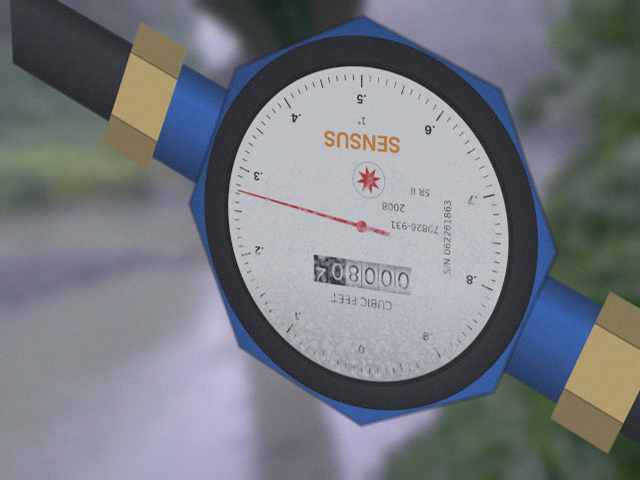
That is 802.27 ft³
